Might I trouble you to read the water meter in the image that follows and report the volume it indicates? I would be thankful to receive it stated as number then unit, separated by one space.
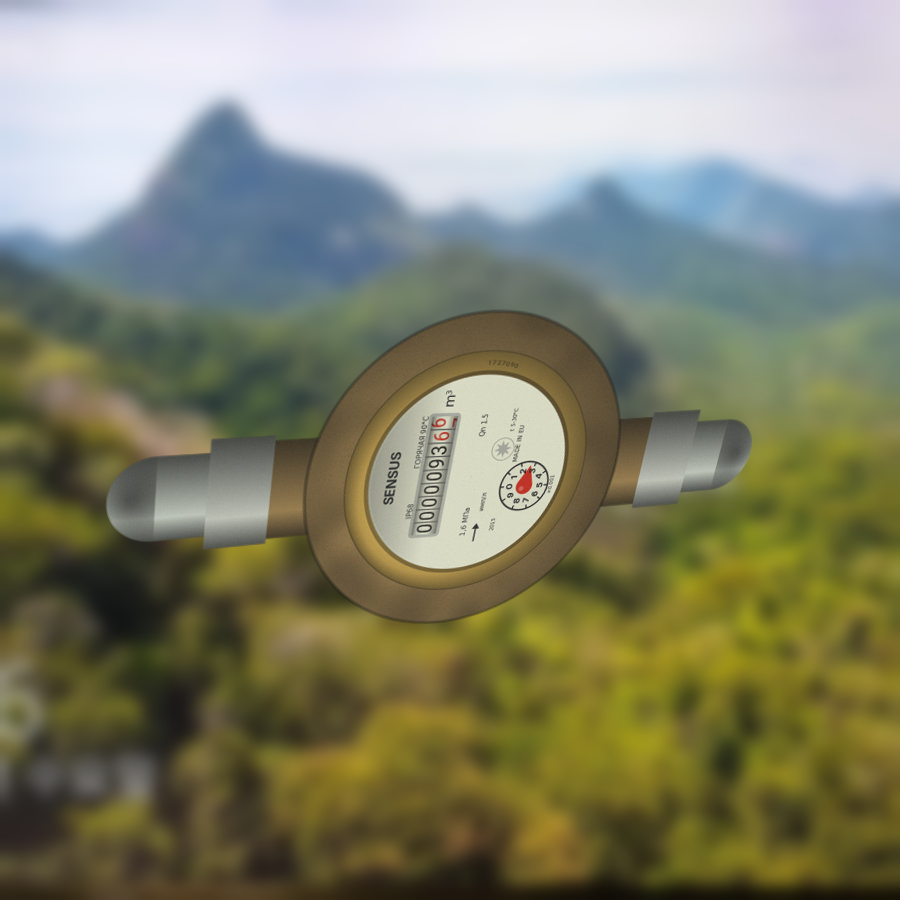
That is 93.662 m³
